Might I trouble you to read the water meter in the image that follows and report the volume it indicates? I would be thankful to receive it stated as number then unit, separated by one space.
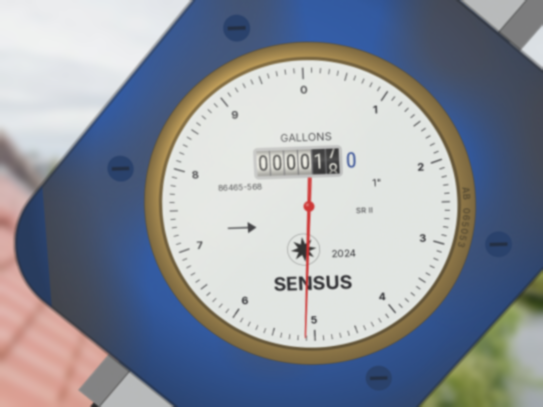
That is 175.1 gal
